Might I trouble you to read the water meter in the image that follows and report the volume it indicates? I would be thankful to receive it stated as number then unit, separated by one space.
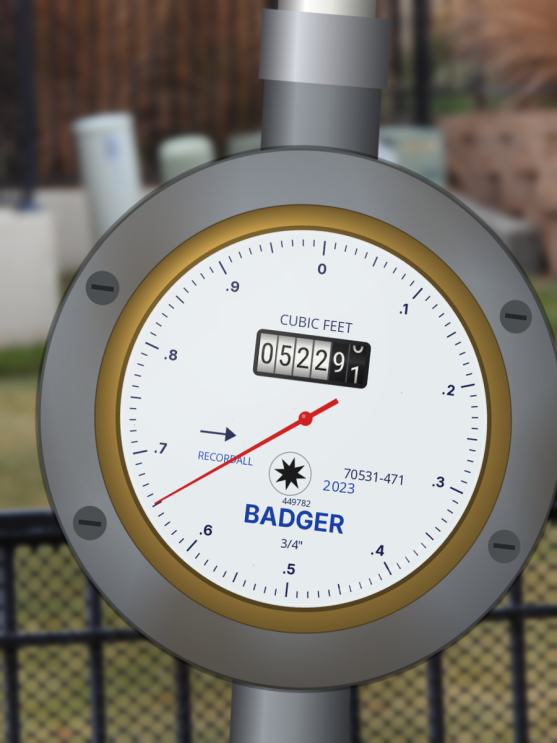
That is 52290.65 ft³
